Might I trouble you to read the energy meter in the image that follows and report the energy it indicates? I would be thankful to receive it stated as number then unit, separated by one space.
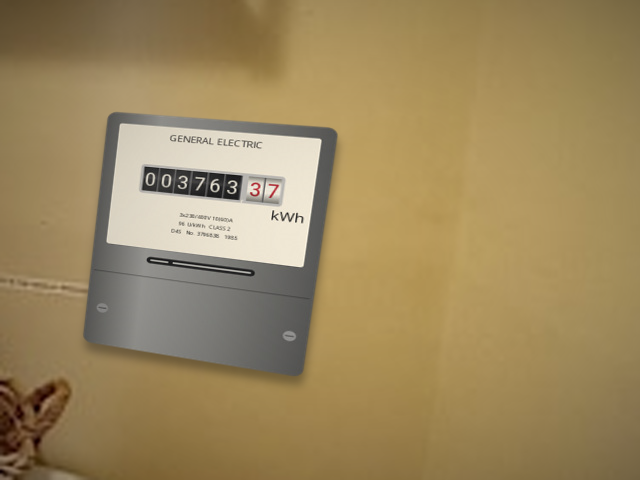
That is 3763.37 kWh
